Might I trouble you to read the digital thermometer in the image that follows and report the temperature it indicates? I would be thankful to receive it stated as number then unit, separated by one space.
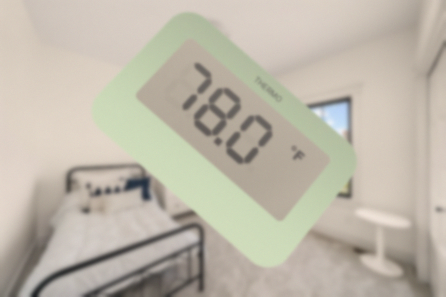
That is 78.0 °F
